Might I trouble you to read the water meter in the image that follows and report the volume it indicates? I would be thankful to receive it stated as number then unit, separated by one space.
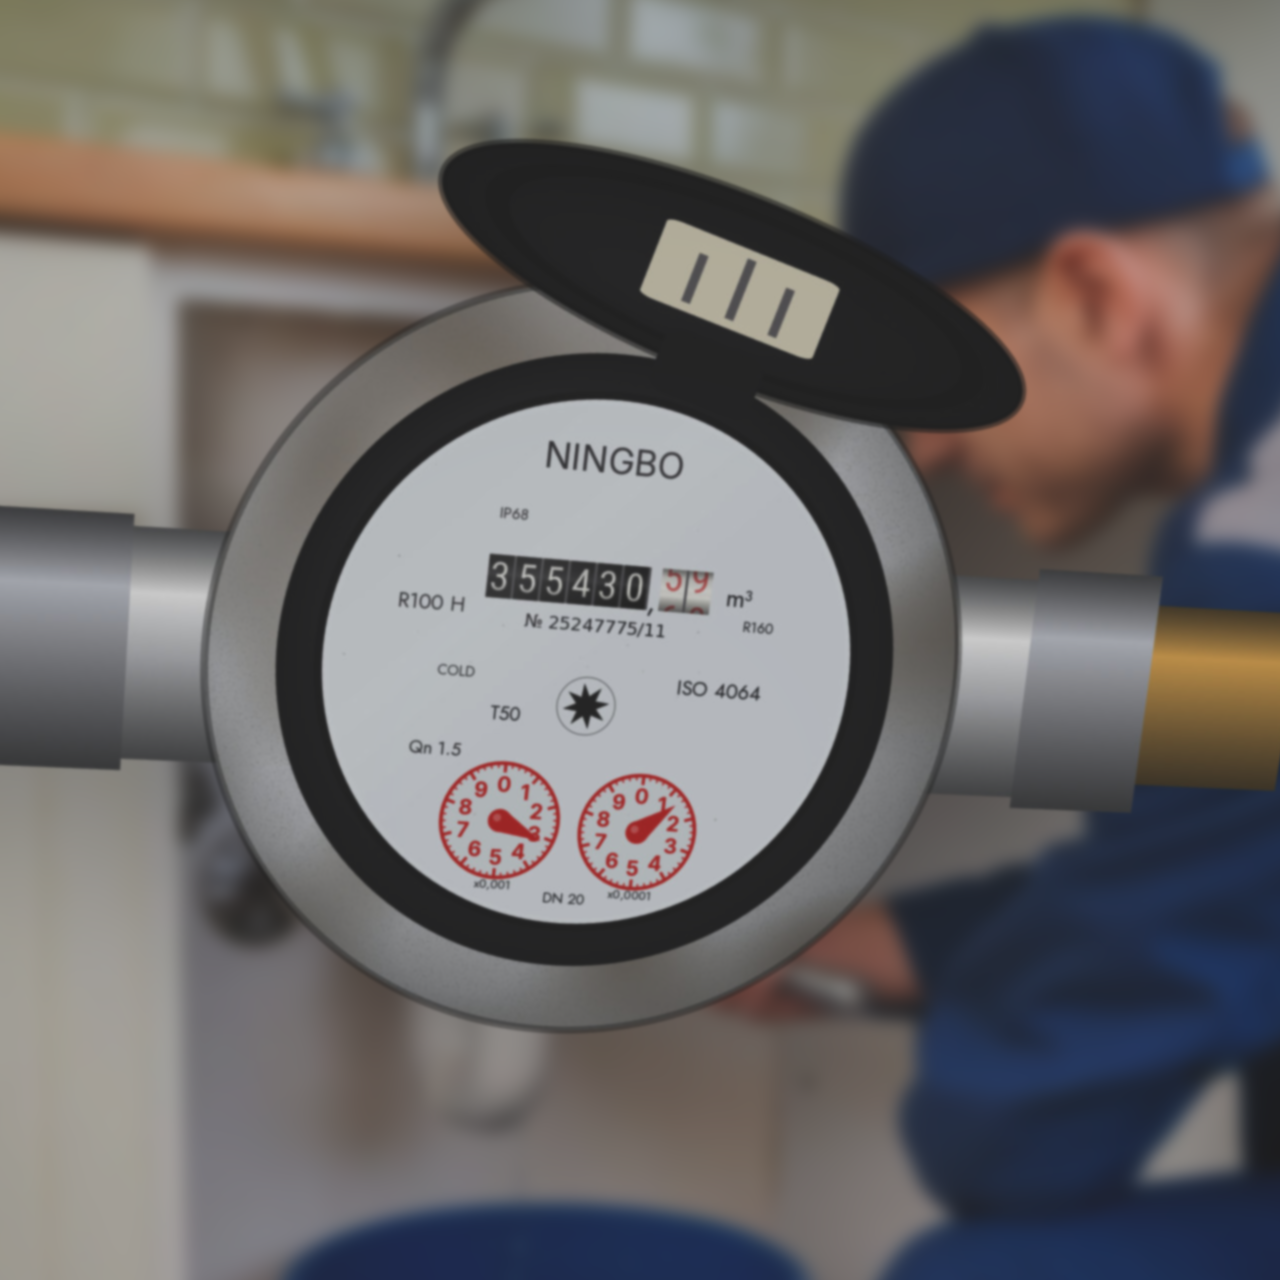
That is 355430.5931 m³
